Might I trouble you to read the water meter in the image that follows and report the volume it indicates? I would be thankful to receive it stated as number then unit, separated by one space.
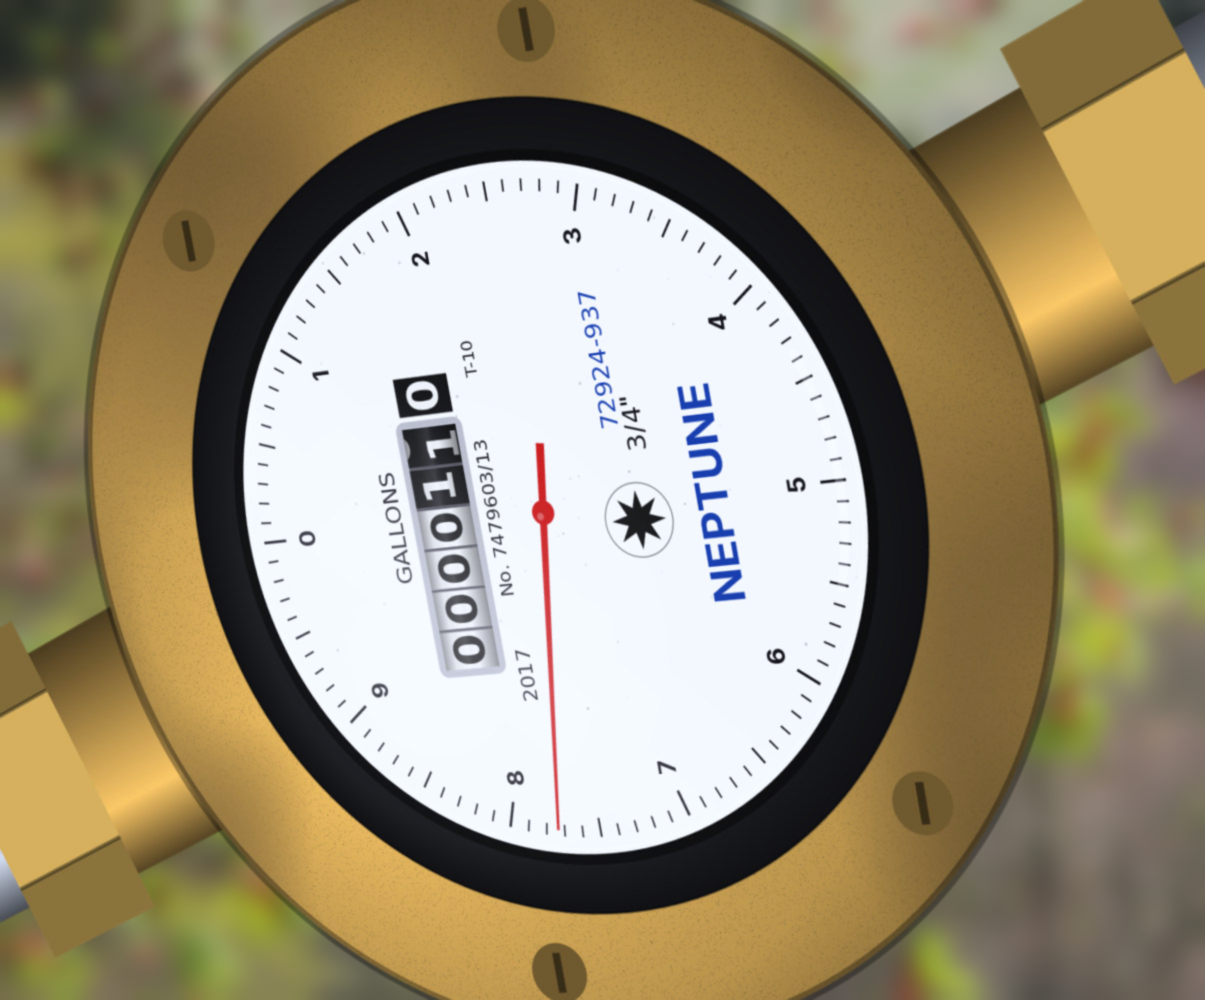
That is 107.7 gal
